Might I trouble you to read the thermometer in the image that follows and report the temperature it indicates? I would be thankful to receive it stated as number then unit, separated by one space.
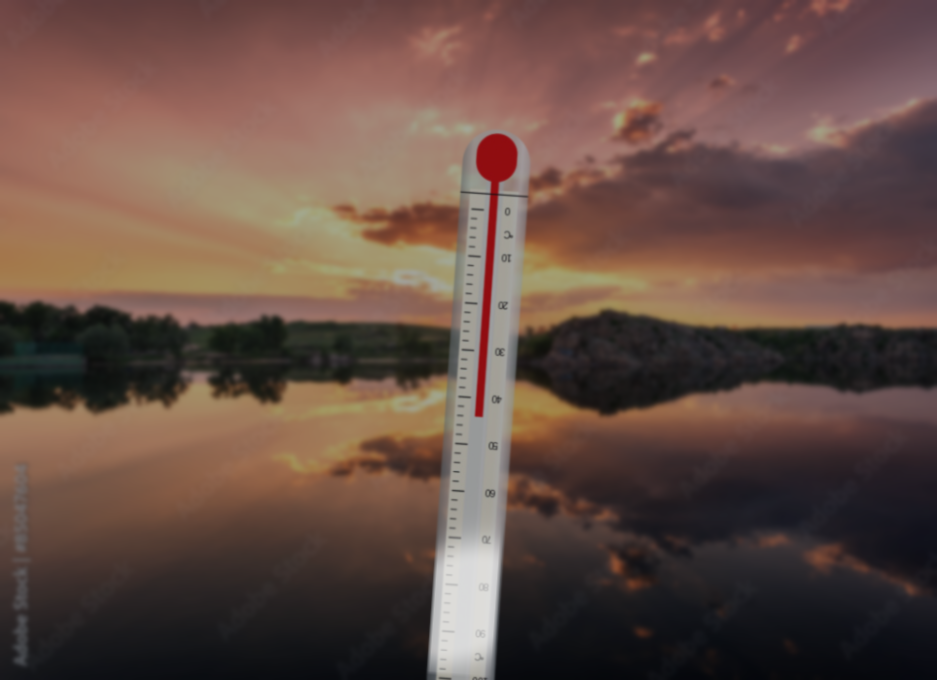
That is 44 °C
